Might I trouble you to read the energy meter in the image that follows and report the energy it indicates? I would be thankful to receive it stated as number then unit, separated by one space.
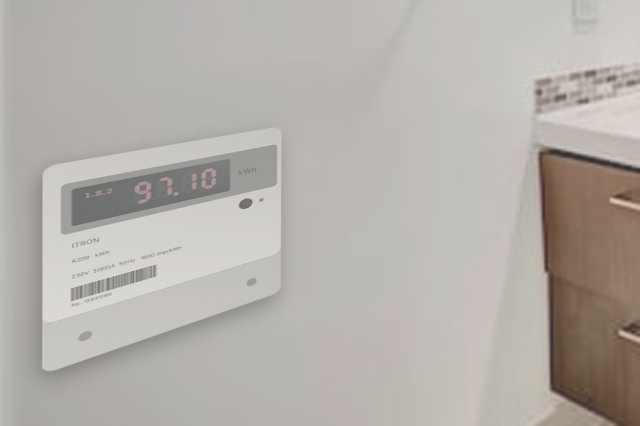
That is 97.10 kWh
